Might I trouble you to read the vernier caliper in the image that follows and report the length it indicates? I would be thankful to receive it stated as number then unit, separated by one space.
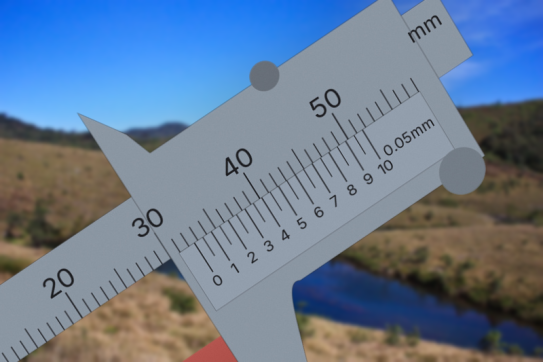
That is 32.6 mm
